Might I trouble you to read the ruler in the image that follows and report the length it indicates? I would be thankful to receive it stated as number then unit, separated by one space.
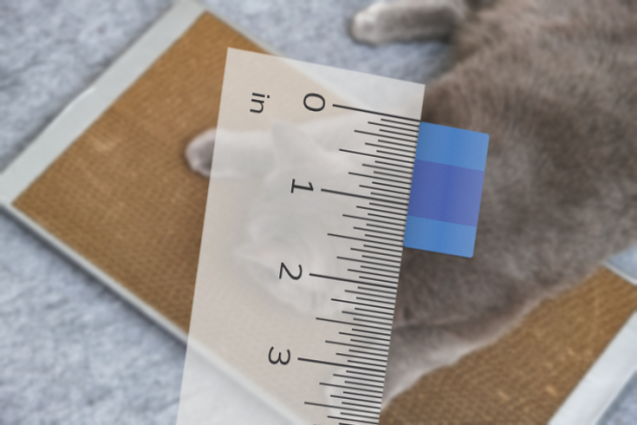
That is 1.5 in
